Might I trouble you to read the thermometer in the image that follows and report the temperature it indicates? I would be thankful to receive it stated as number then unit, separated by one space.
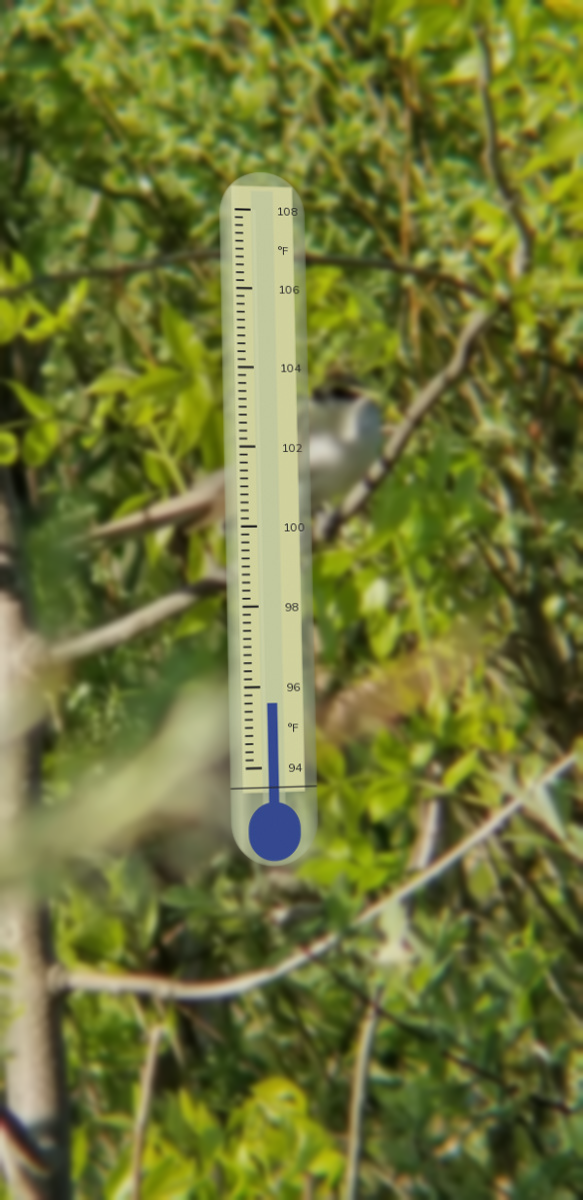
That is 95.6 °F
